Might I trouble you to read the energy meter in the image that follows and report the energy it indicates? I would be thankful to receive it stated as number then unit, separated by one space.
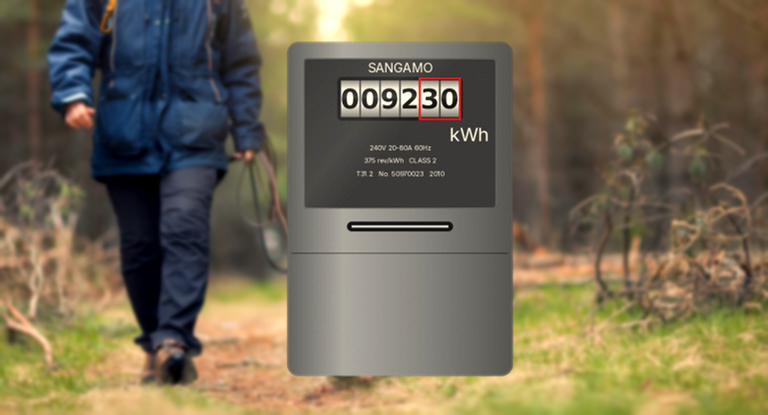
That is 92.30 kWh
